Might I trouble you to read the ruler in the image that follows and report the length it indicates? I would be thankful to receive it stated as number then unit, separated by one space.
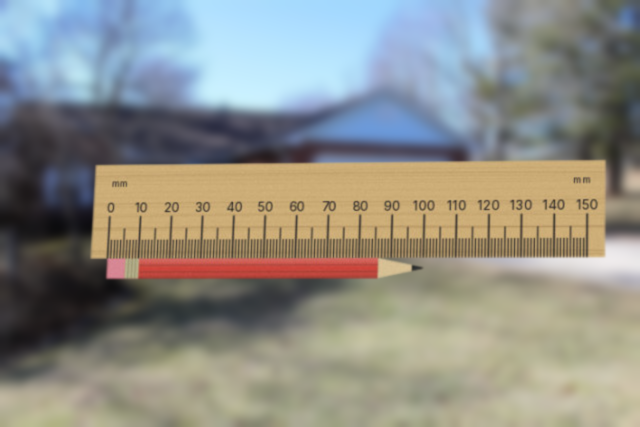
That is 100 mm
